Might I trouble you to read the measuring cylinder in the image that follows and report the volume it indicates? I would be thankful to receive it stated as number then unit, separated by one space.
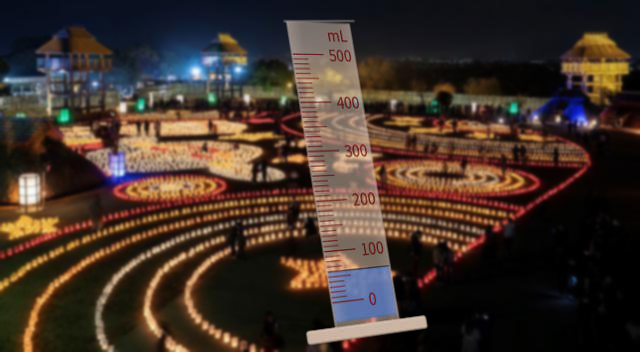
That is 60 mL
